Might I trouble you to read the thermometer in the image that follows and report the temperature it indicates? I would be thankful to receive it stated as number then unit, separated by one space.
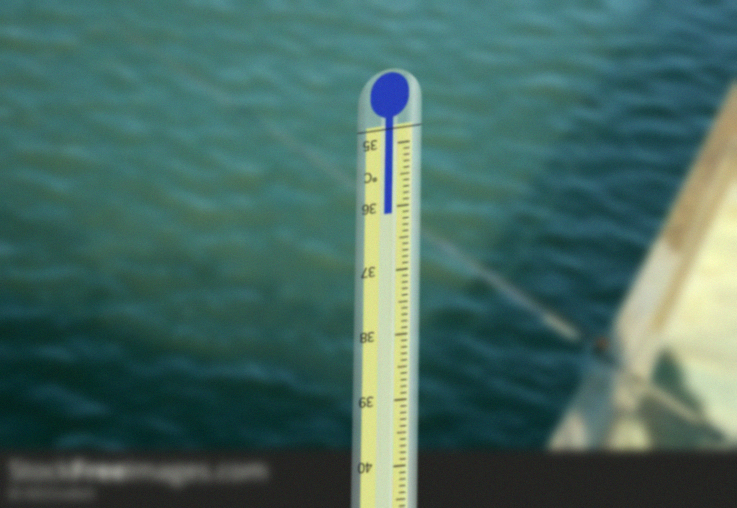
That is 36.1 °C
